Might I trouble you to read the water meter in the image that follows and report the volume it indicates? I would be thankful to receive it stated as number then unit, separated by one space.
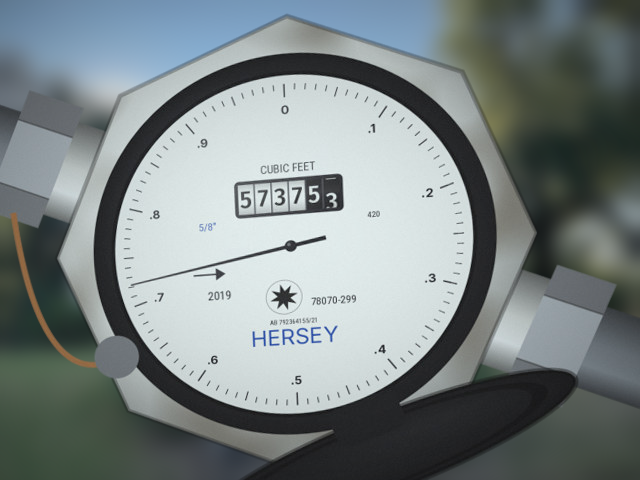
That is 573752.72 ft³
